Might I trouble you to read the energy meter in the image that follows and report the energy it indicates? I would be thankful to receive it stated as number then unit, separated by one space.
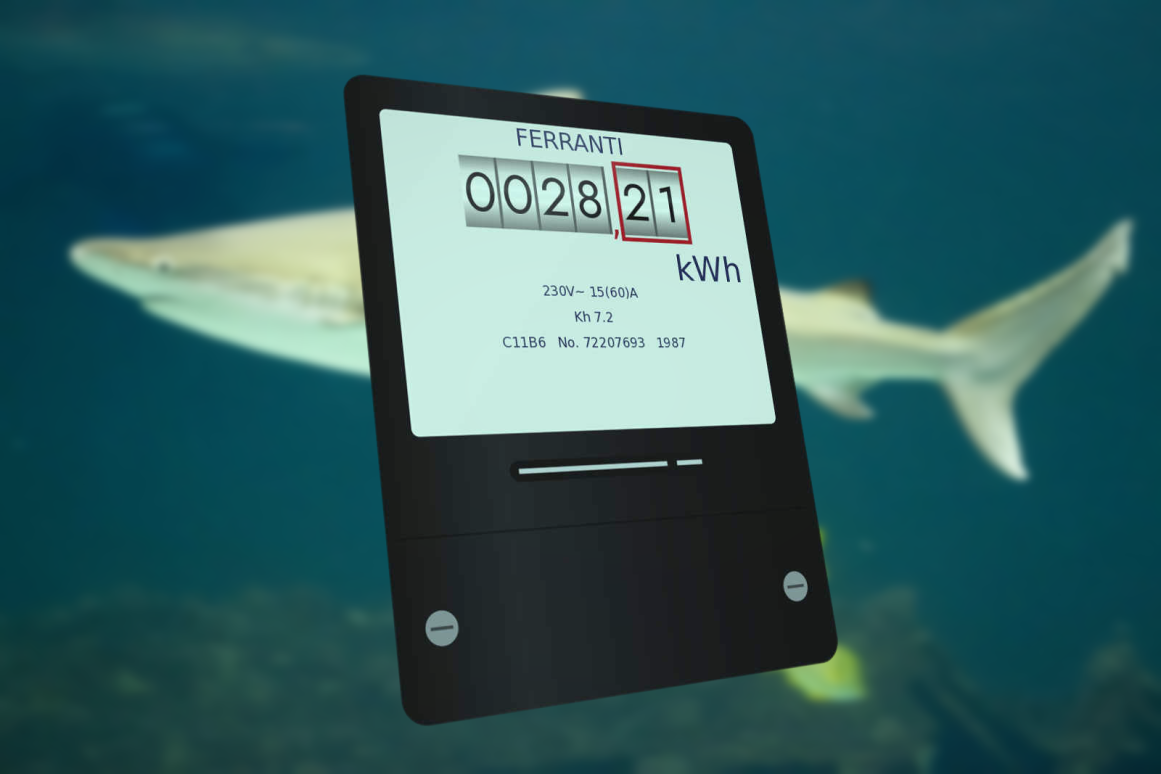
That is 28.21 kWh
